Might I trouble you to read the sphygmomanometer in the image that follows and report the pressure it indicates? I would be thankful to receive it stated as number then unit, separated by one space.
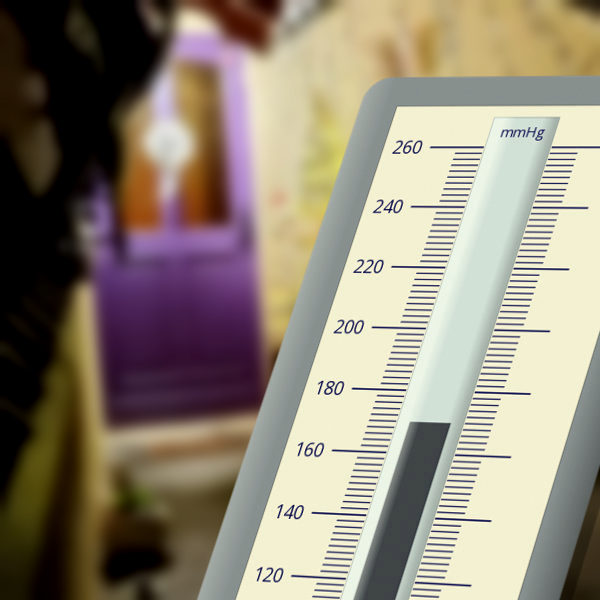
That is 170 mmHg
